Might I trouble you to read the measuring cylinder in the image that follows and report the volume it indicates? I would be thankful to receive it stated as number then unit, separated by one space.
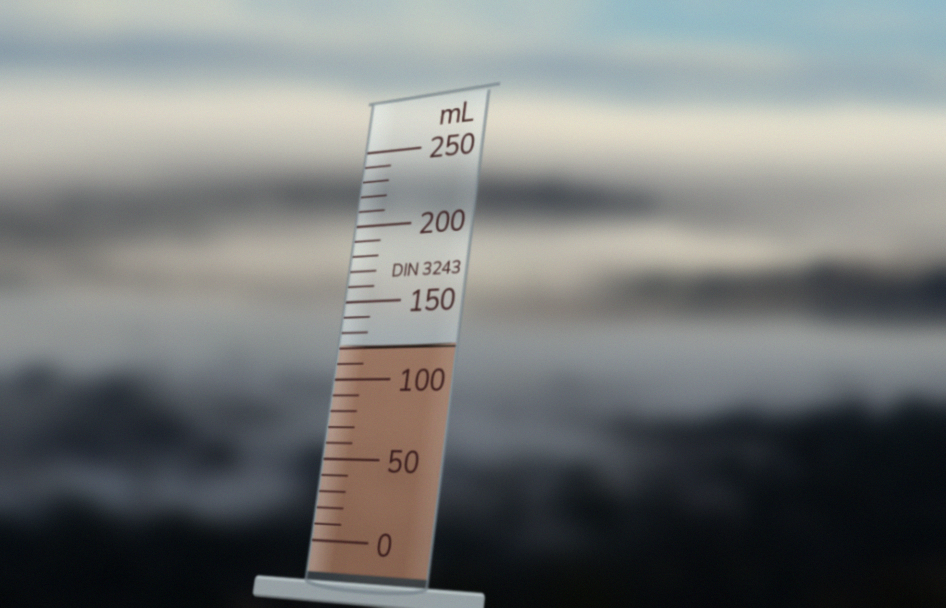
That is 120 mL
